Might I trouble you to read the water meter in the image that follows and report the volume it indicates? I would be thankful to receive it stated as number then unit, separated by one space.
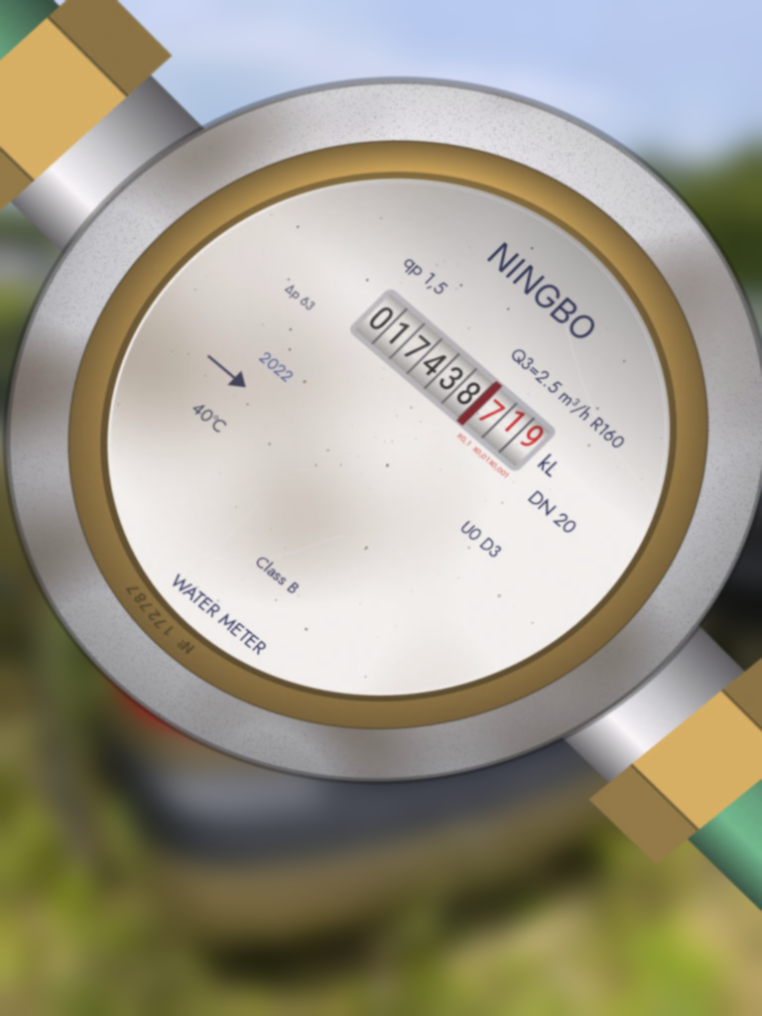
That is 17438.719 kL
